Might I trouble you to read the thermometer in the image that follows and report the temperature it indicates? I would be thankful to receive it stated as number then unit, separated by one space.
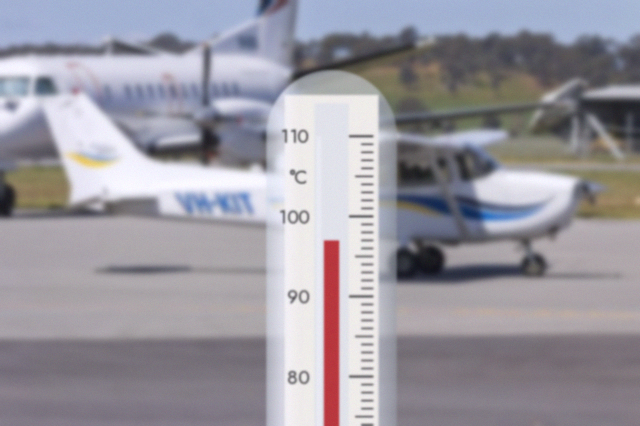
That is 97 °C
